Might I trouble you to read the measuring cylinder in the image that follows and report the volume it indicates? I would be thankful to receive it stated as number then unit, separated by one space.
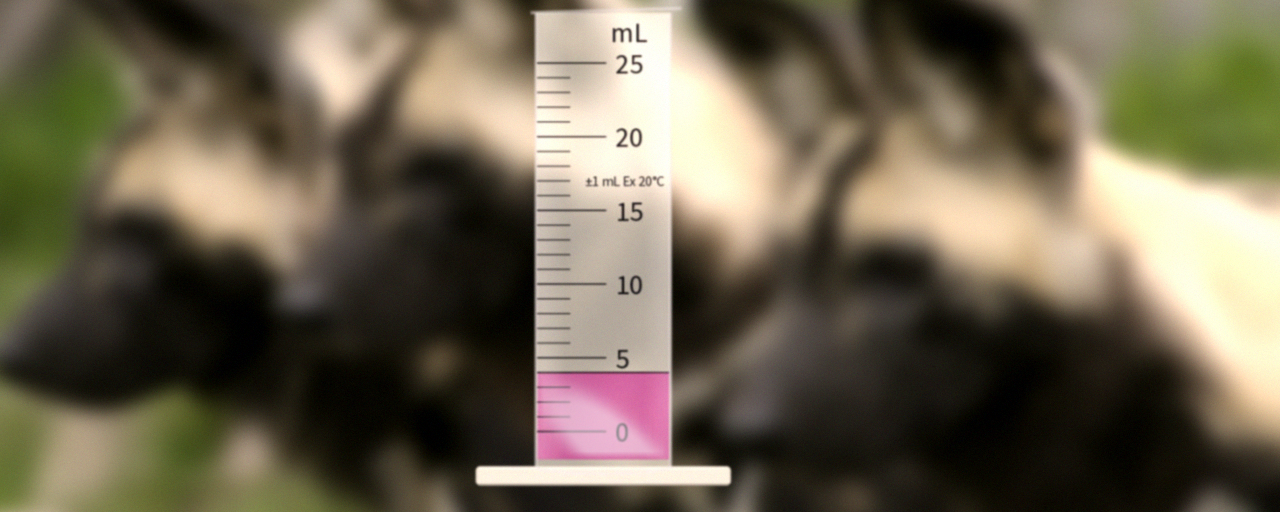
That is 4 mL
